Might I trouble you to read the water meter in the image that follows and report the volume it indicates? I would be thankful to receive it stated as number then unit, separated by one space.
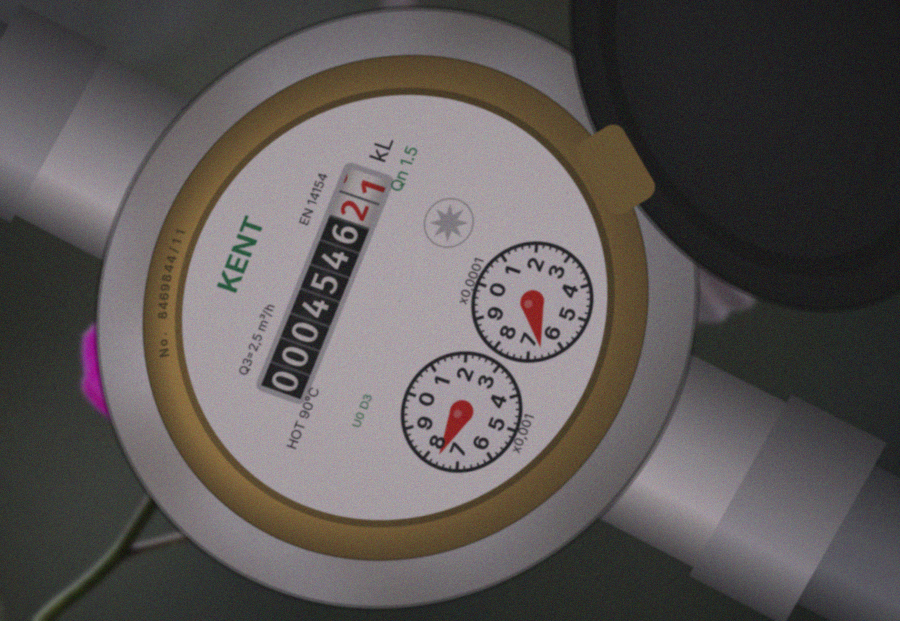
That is 4546.2076 kL
